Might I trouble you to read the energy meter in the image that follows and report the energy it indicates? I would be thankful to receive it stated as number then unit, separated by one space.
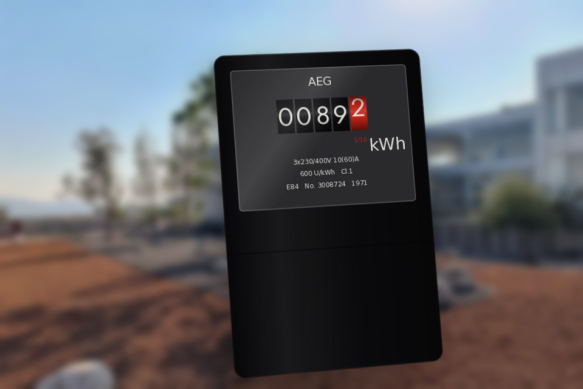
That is 89.2 kWh
